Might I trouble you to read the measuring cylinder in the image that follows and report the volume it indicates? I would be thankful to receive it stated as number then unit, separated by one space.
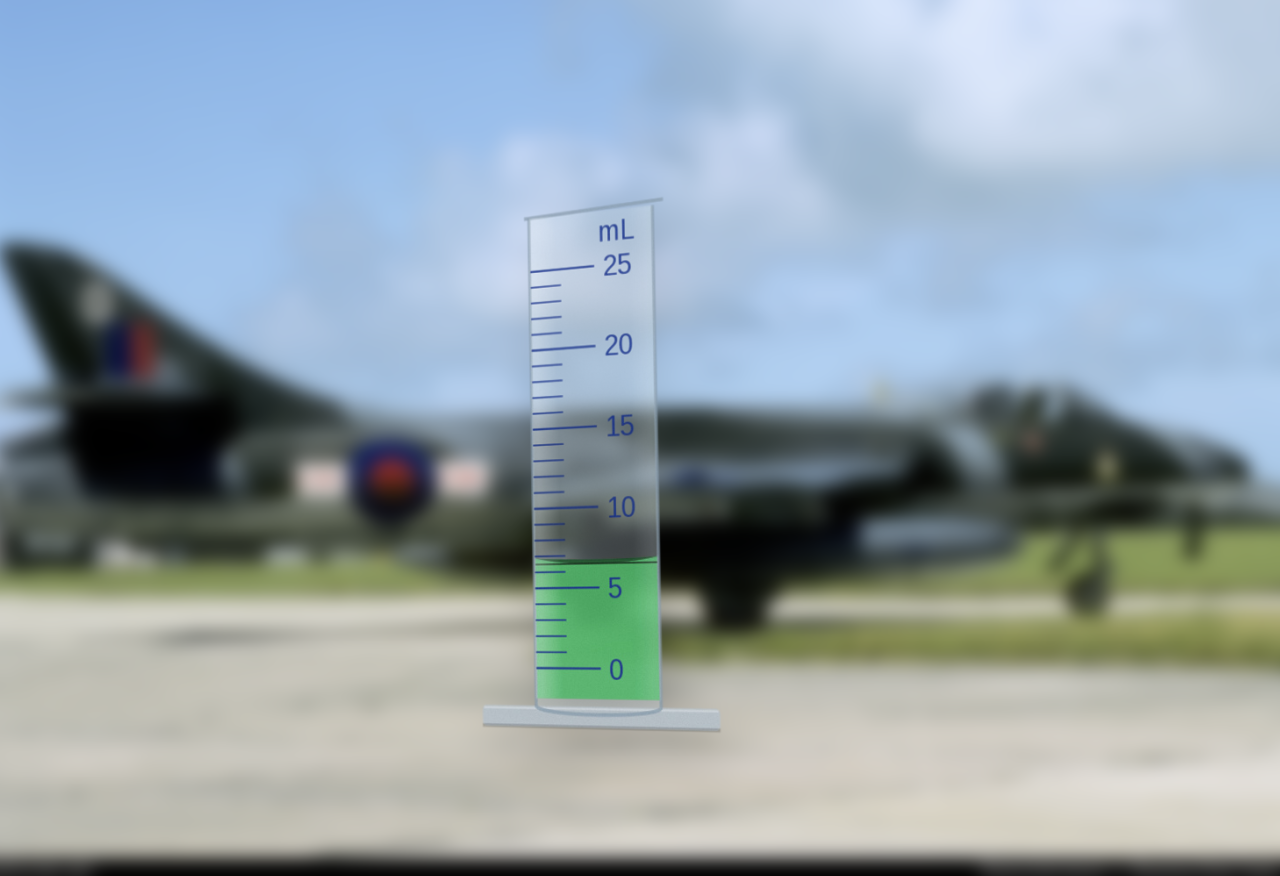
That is 6.5 mL
